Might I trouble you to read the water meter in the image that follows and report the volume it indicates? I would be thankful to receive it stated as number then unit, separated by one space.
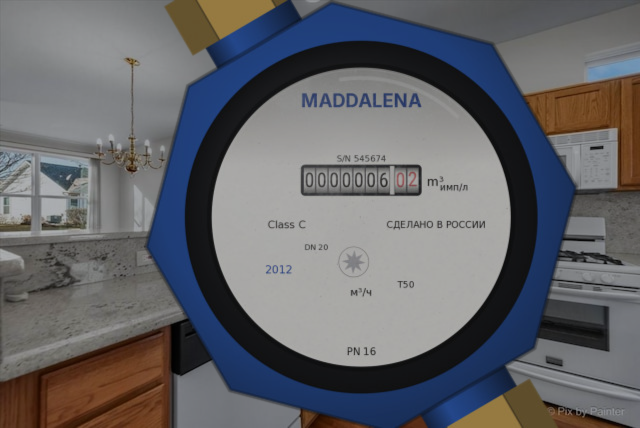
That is 6.02 m³
